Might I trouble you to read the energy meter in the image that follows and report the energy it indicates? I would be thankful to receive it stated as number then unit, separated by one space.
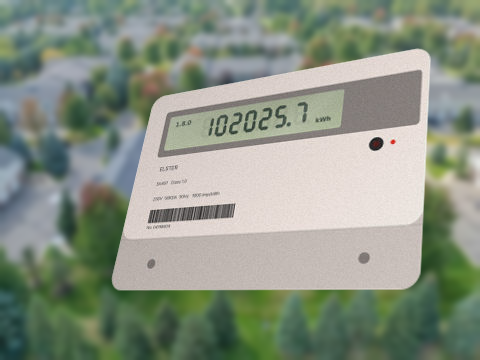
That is 102025.7 kWh
